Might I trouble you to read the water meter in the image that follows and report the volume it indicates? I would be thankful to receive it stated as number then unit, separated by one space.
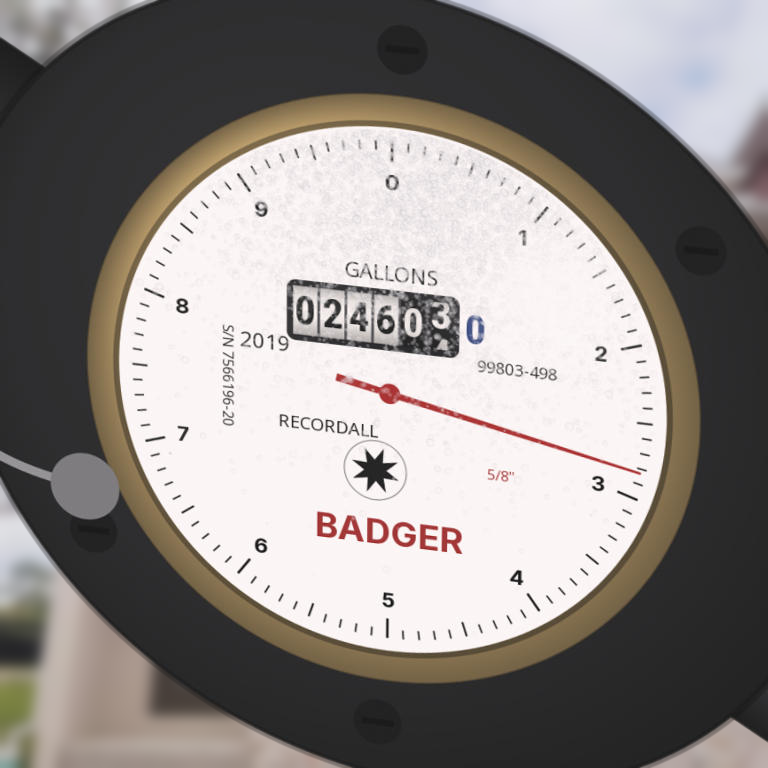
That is 246032.8 gal
